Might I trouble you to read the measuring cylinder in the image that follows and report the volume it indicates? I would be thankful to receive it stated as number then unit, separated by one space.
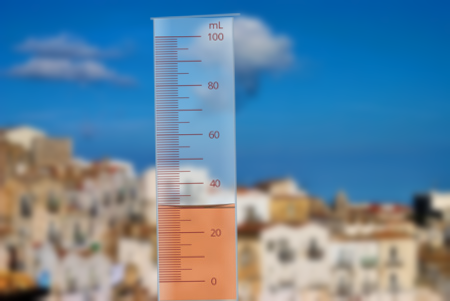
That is 30 mL
